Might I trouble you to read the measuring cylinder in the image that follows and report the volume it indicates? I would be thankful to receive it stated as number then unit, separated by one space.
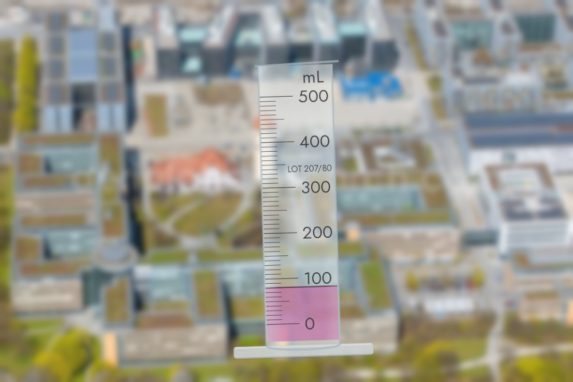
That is 80 mL
